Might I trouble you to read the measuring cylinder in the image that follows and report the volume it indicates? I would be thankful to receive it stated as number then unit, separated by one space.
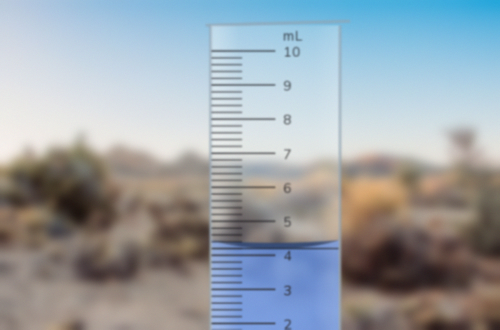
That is 4.2 mL
